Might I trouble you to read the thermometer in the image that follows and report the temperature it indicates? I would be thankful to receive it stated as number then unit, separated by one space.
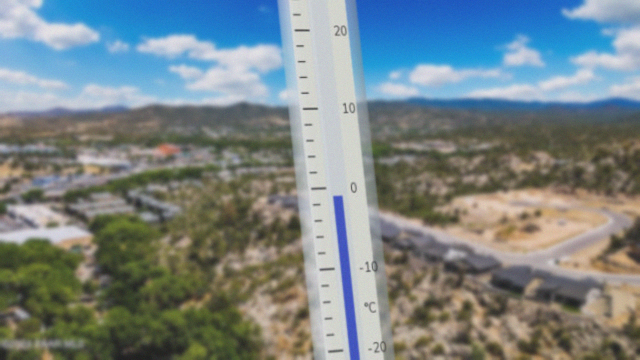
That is -1 °C
